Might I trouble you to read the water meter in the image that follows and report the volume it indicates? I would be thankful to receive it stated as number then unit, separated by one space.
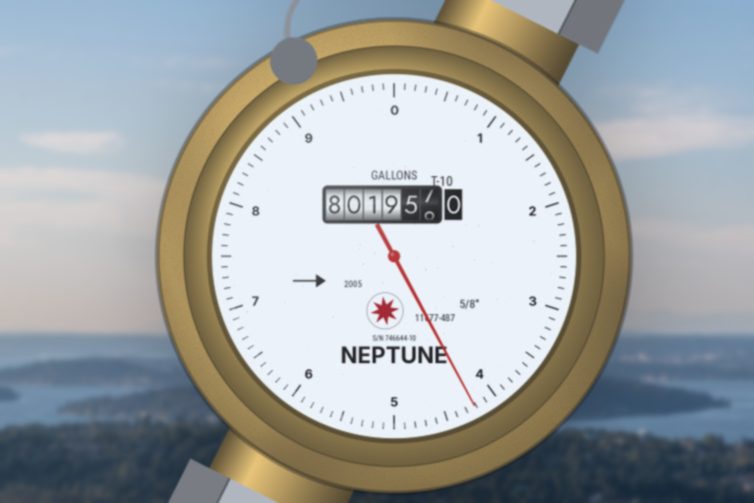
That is 8019574.2 gal
